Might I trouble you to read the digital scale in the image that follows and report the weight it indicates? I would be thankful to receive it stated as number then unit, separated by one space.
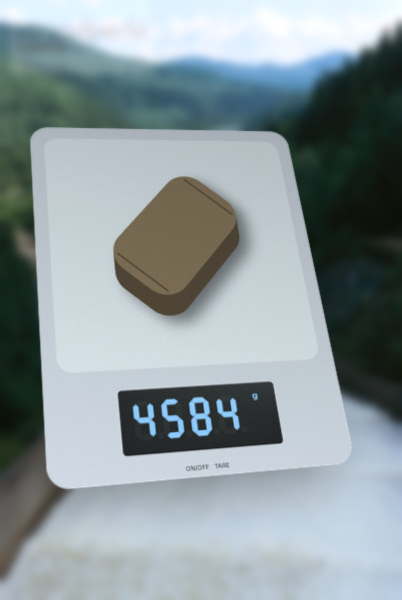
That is 4584 g
